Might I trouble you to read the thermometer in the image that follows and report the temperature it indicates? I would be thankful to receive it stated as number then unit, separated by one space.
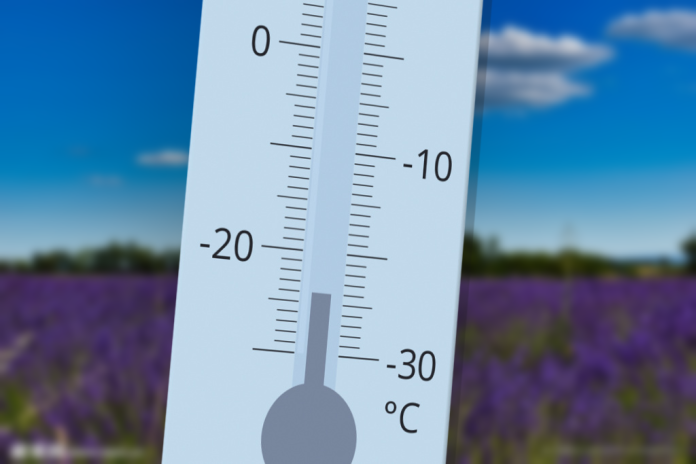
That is -24 °C
